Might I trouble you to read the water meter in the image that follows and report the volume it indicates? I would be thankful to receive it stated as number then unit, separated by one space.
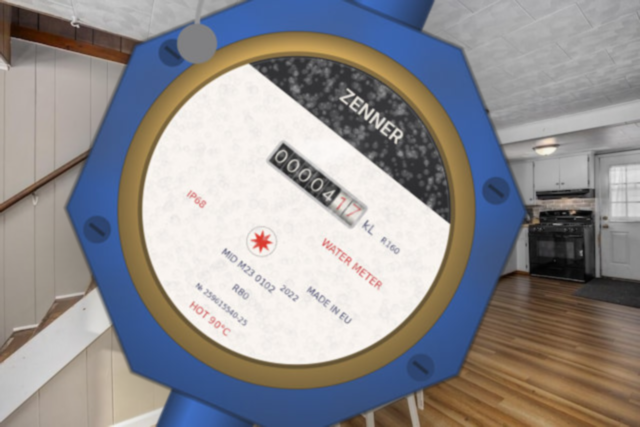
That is 4.17 kL
